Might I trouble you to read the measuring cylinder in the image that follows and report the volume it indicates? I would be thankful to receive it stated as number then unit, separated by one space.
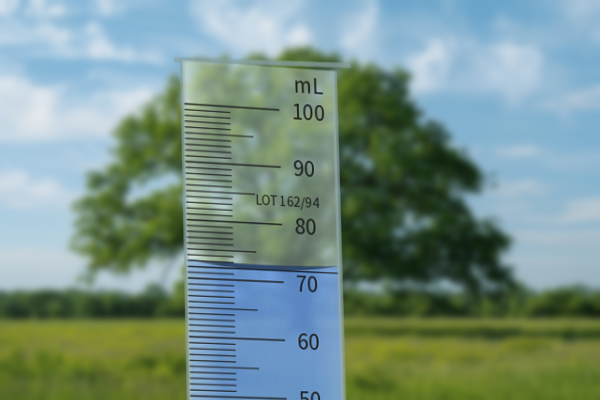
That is 72 mL
